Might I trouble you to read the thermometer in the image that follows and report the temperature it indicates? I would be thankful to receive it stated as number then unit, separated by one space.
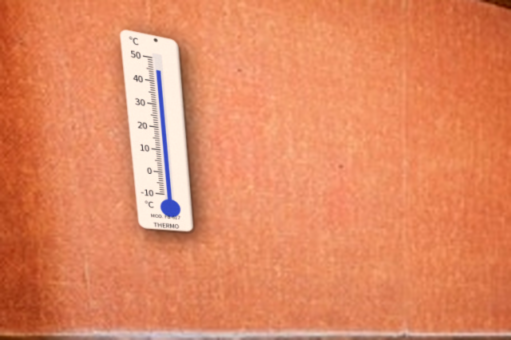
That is 45 °C
